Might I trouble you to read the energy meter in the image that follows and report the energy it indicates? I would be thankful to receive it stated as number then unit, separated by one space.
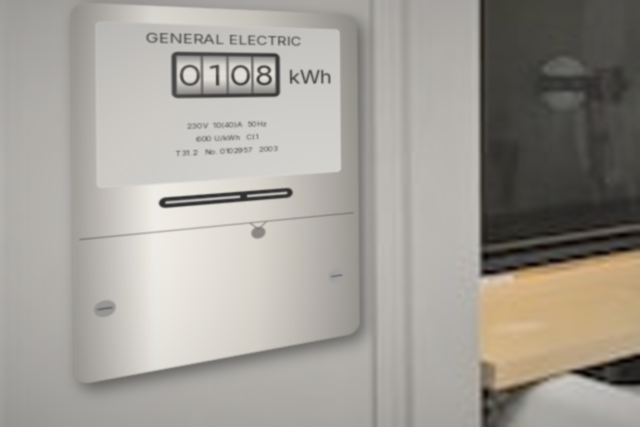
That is 108 kWh
